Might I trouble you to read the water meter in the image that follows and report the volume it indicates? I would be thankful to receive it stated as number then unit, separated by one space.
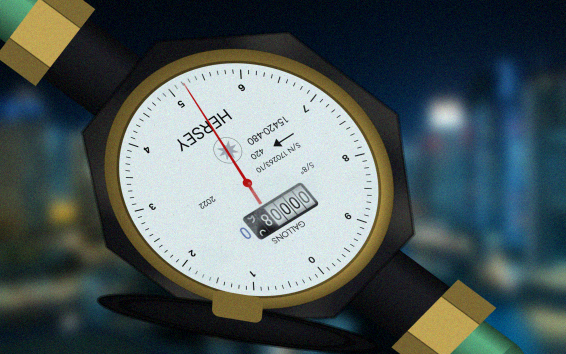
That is 855.2 gal
